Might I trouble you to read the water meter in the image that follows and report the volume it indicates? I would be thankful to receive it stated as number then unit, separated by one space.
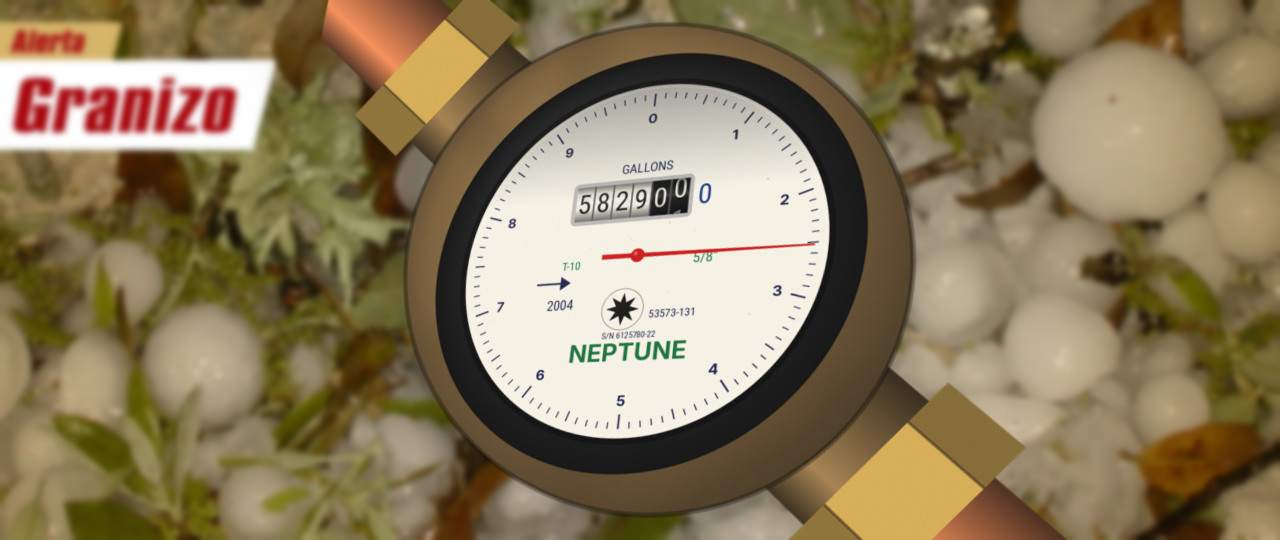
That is 5829002.5 gal
